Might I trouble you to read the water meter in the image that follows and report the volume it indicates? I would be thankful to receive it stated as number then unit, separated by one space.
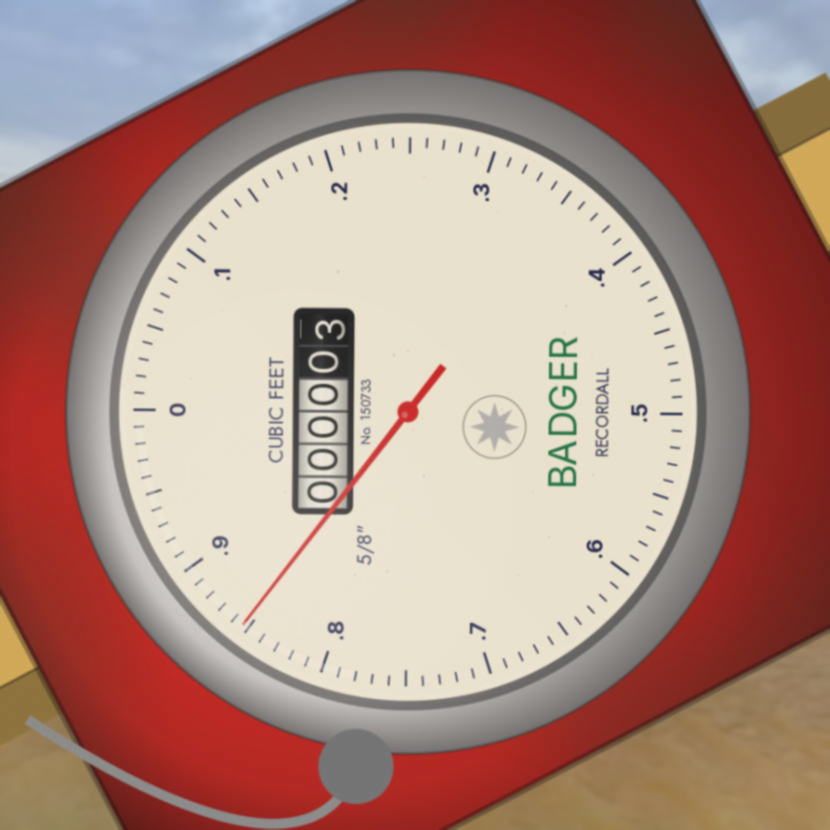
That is 2.85 ft³
